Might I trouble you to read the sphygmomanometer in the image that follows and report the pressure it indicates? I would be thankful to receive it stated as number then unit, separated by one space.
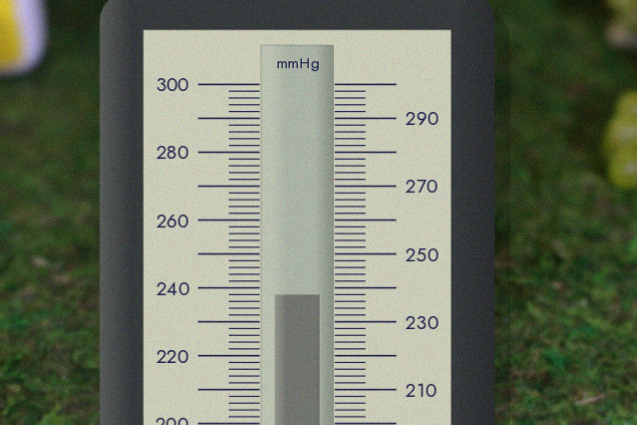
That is 238 mmHg
